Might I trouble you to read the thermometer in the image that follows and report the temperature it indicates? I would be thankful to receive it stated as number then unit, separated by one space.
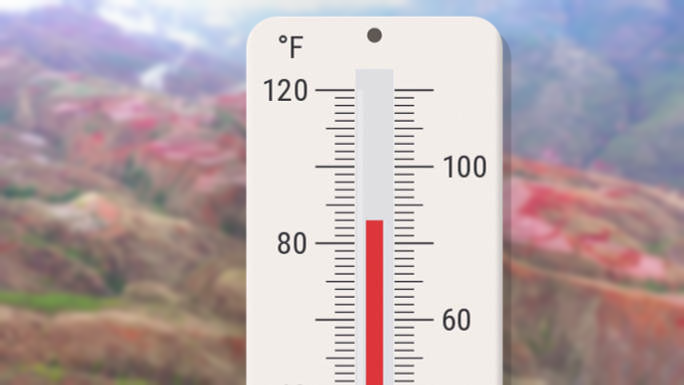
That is 86 °F
